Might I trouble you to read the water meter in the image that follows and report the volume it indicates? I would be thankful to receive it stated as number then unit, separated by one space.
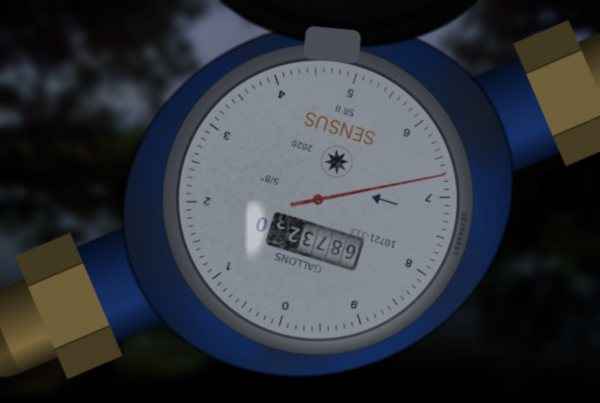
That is 6873226.7 gal
